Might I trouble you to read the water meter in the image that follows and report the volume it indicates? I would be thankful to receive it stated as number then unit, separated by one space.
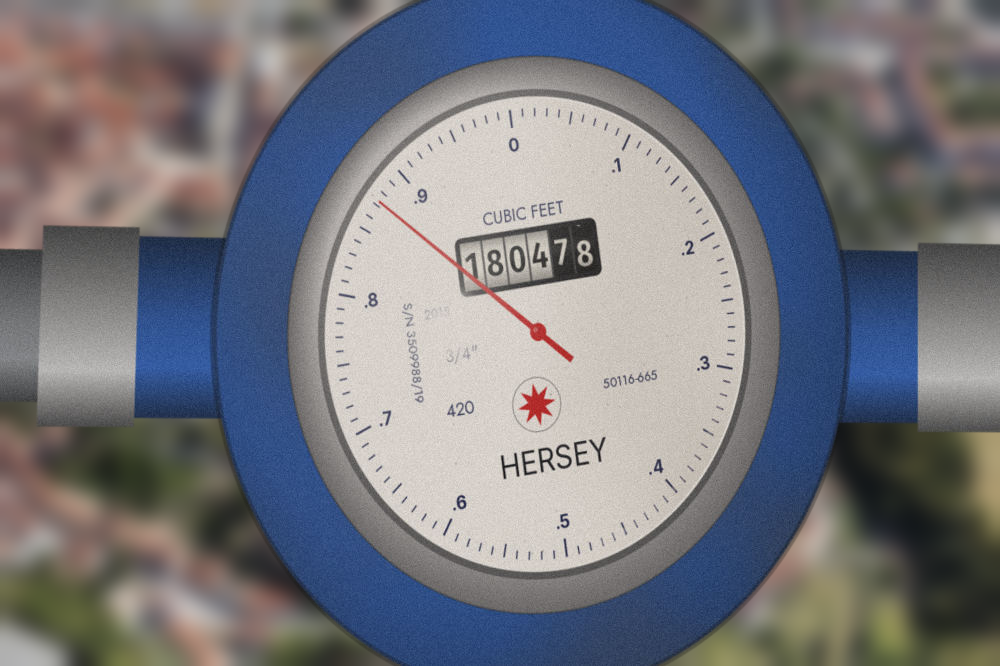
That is 180477.87 ft³
